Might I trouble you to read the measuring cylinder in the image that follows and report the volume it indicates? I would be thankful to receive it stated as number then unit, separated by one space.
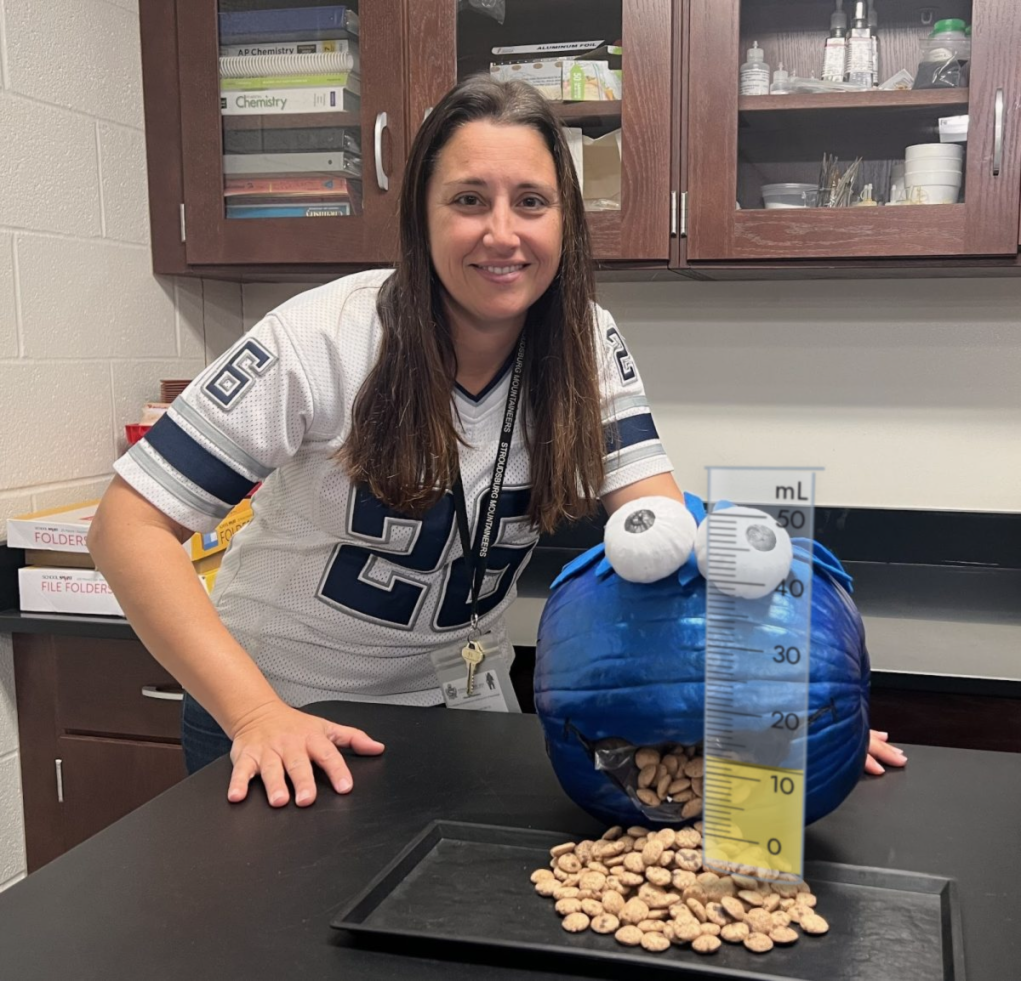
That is 12 mL
